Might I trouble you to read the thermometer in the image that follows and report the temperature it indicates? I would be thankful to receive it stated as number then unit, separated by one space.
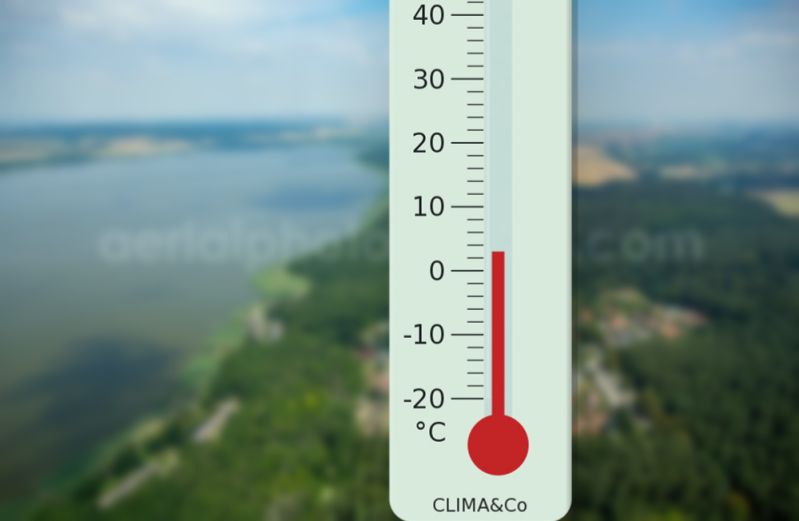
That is 3 °C
